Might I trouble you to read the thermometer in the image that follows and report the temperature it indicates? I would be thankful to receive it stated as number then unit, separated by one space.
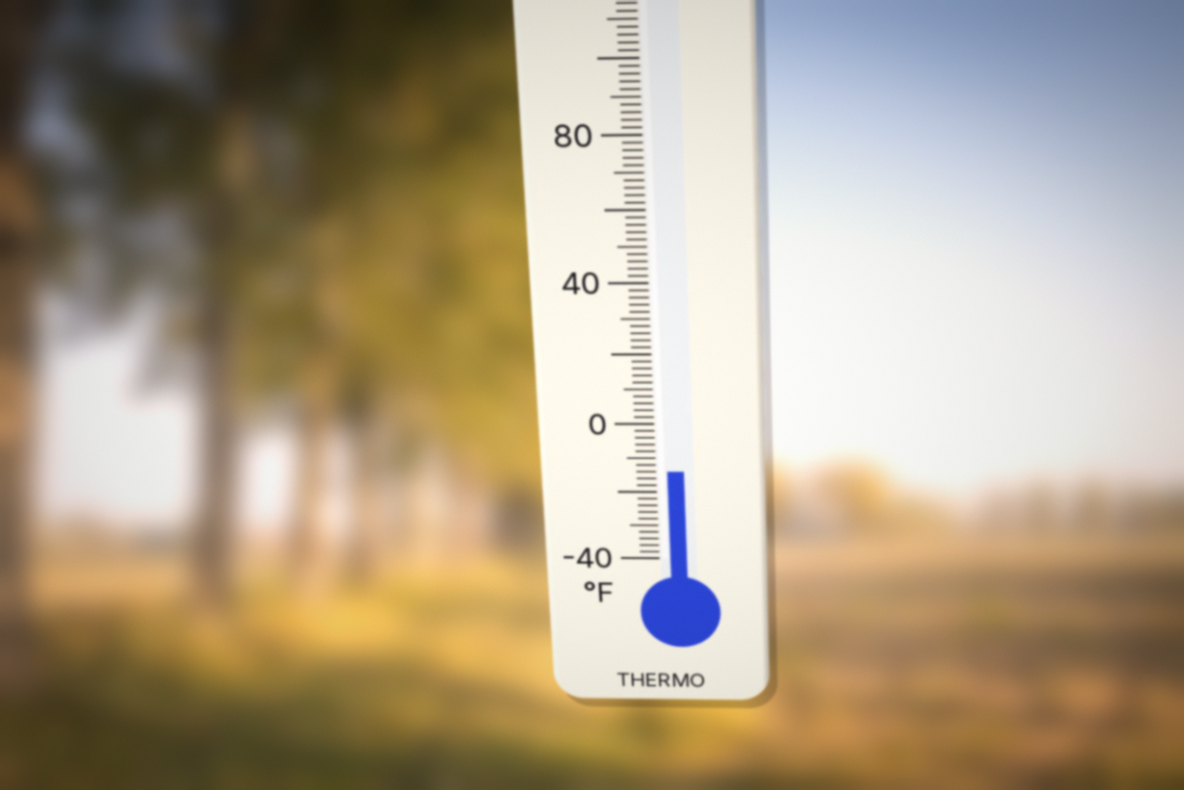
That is -14 °F
